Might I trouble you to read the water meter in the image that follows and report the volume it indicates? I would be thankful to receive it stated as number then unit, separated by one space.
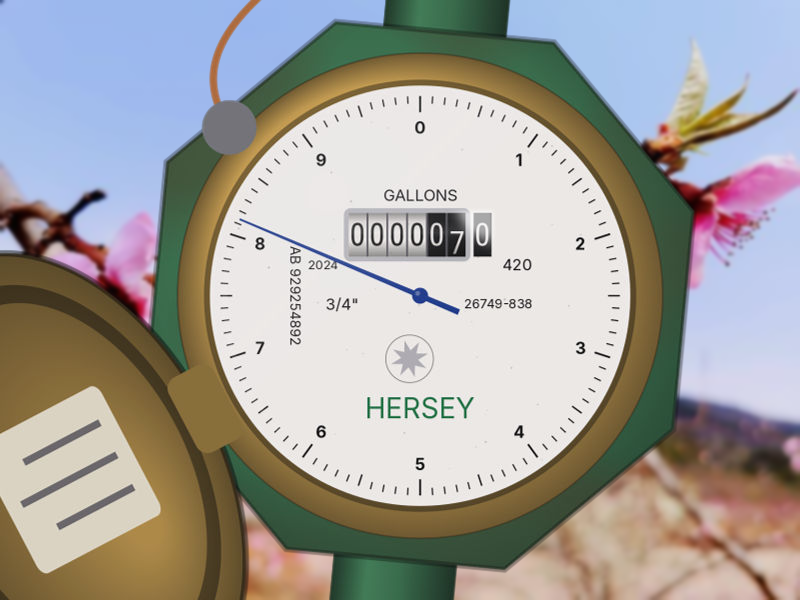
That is 68.1 gal
